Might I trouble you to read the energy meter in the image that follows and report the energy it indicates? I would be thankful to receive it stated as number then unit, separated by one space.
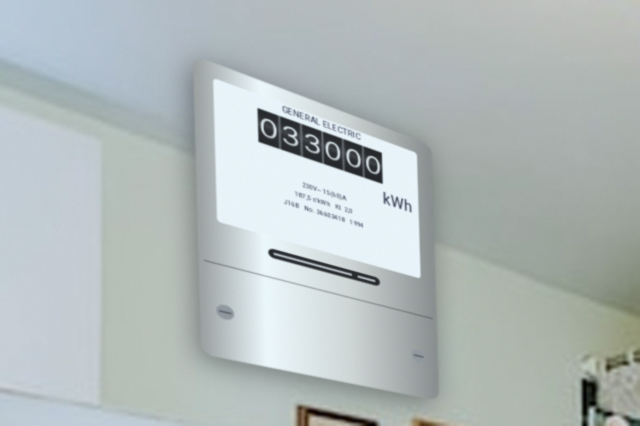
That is 33000 kWh
